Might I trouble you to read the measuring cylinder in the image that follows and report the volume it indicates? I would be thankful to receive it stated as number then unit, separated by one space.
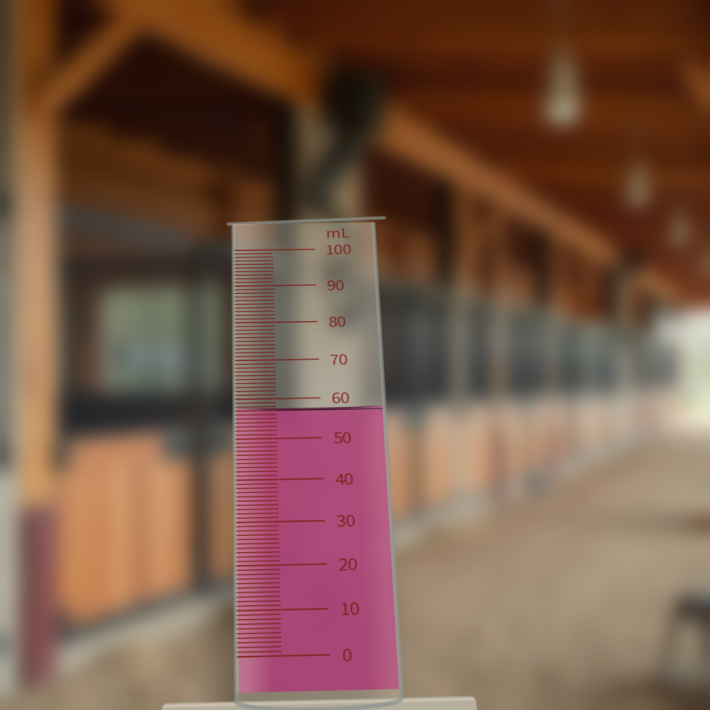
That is 57 mL
